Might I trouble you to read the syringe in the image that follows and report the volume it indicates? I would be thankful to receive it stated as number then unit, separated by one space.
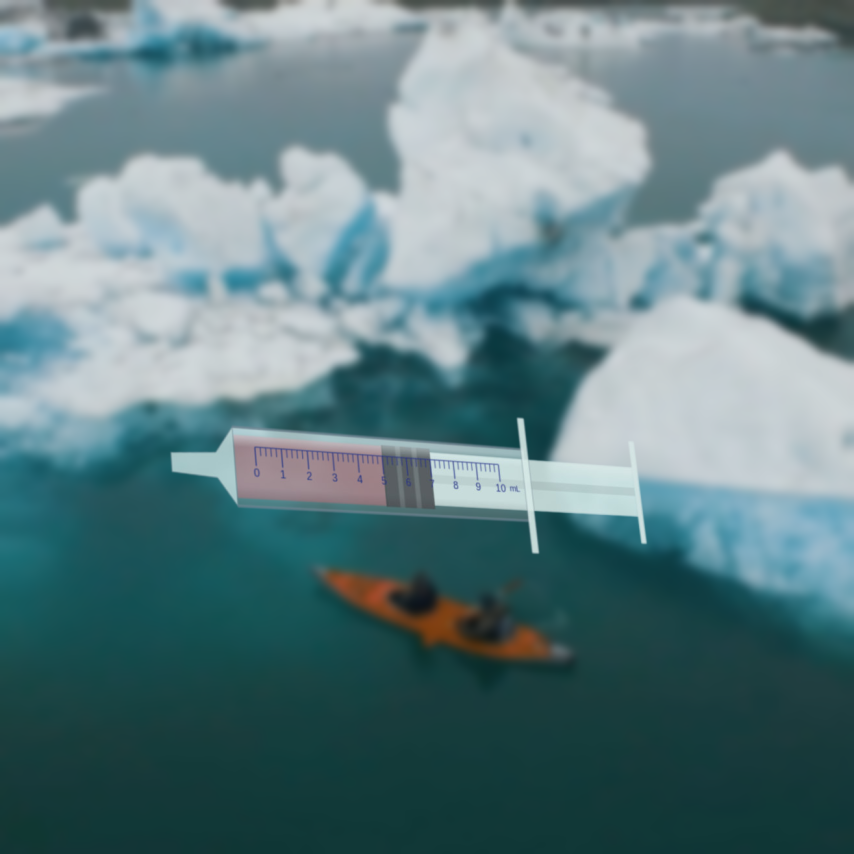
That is 5 mL
